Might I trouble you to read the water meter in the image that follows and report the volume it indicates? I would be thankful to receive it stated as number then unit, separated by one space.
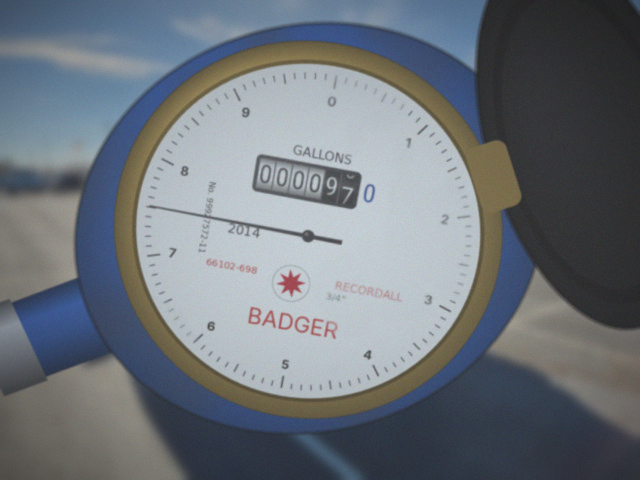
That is 967.5 gal
